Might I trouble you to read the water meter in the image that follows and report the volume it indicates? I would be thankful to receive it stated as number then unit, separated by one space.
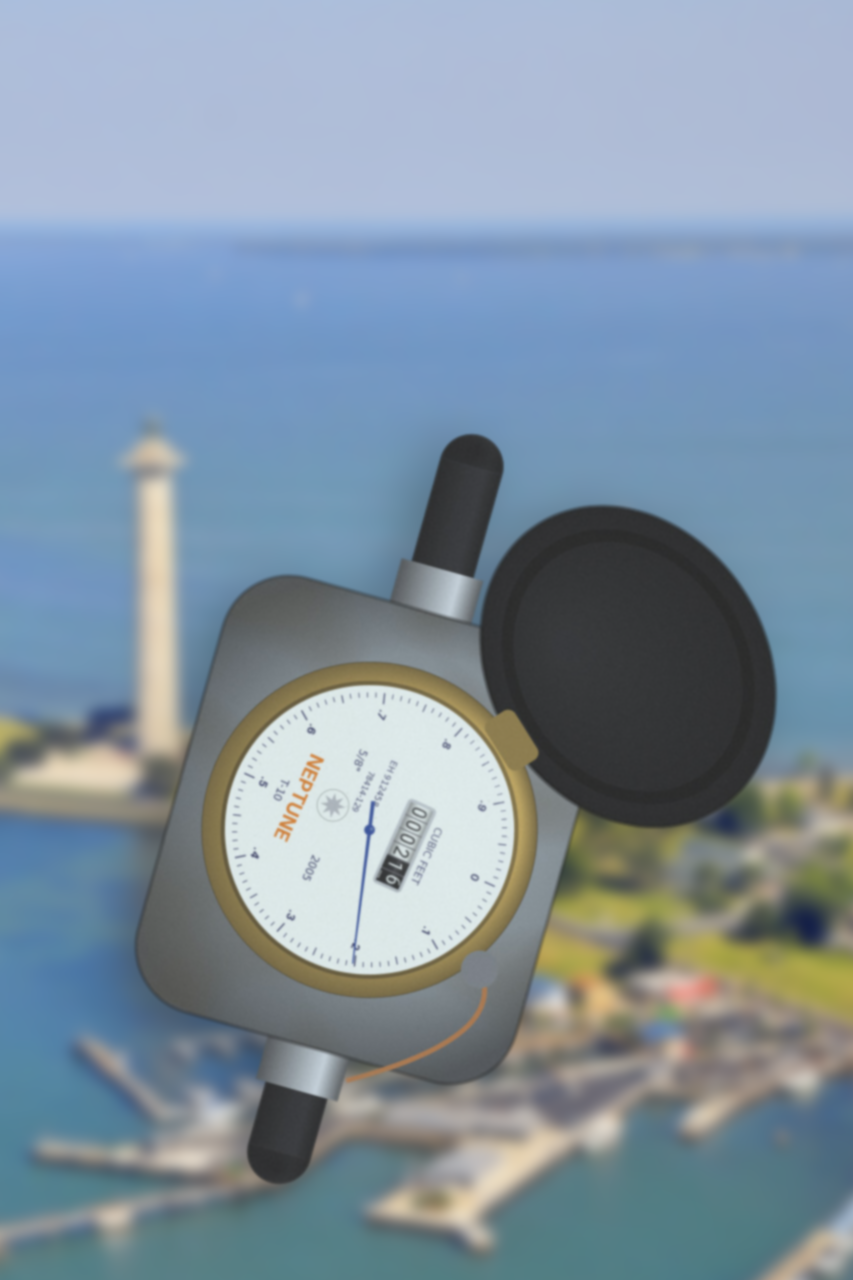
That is 216.20 ft³
